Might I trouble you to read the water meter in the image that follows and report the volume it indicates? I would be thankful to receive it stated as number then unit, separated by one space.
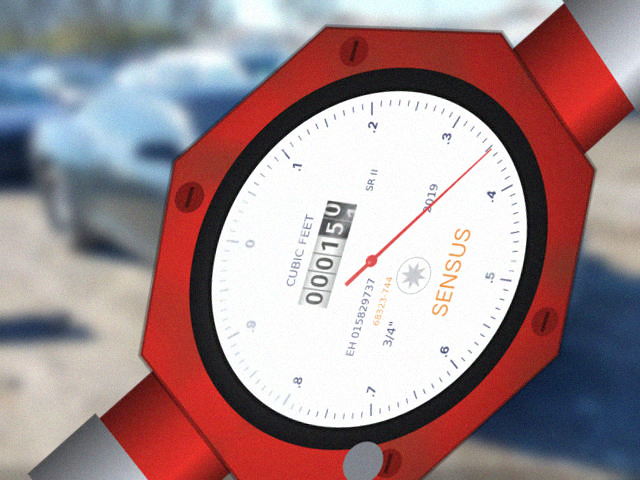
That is 150.35 ft³
